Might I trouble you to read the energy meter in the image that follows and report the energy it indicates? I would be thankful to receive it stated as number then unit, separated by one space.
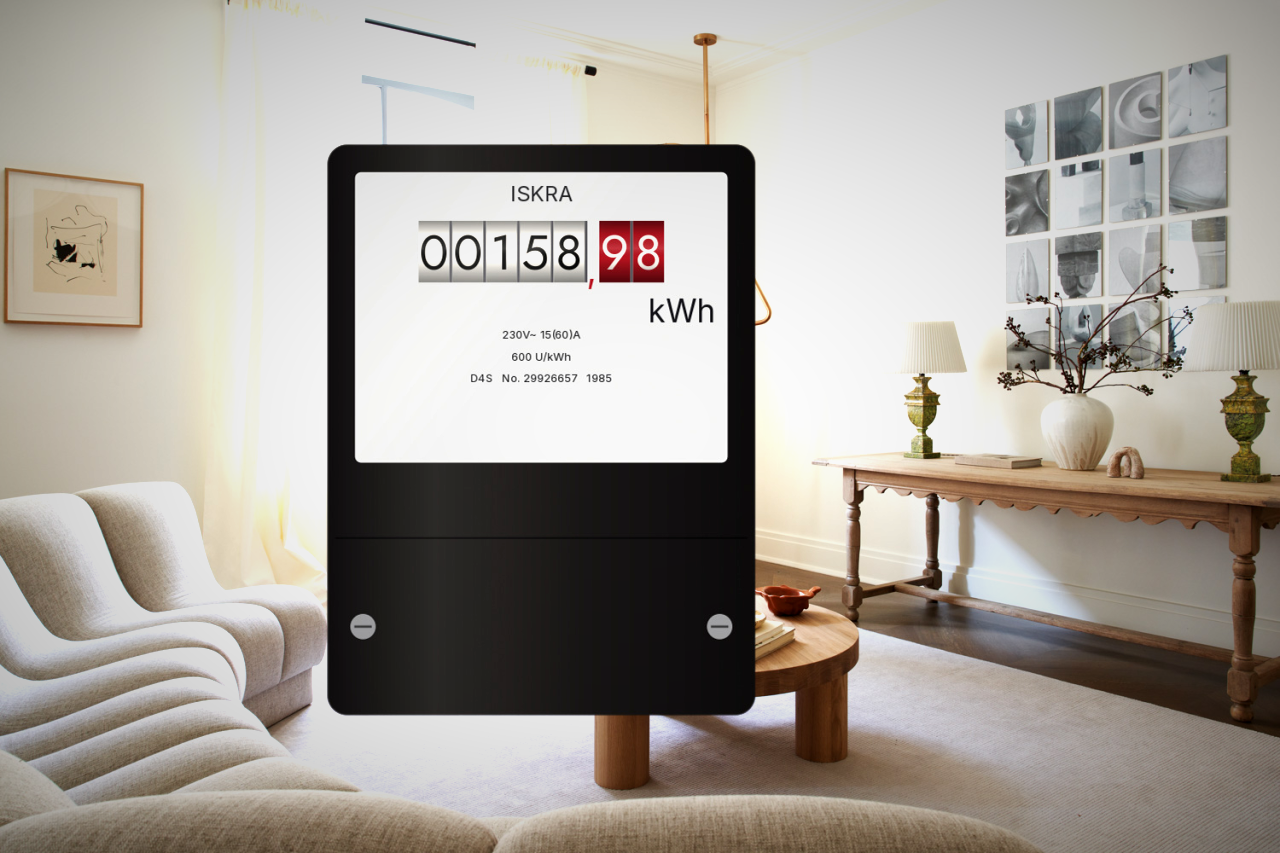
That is 158.98 kWh
